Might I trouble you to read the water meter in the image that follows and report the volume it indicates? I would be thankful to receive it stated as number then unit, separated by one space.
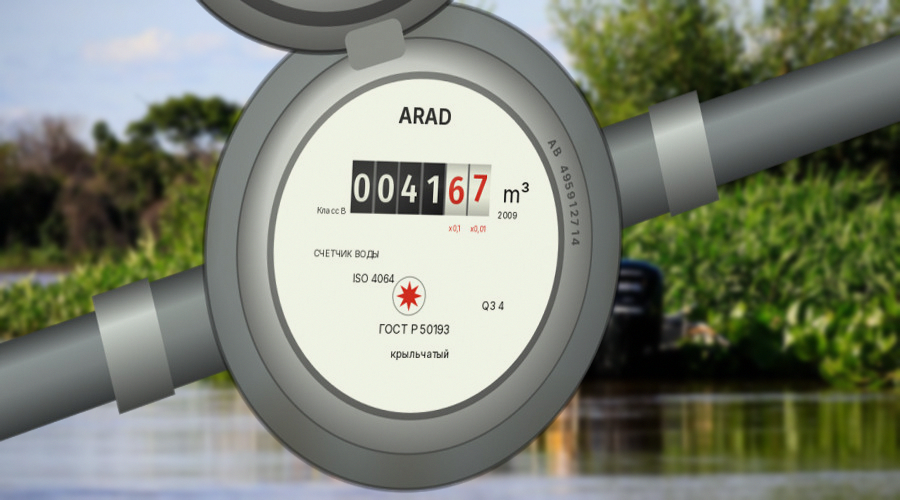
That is 41.67 m³
